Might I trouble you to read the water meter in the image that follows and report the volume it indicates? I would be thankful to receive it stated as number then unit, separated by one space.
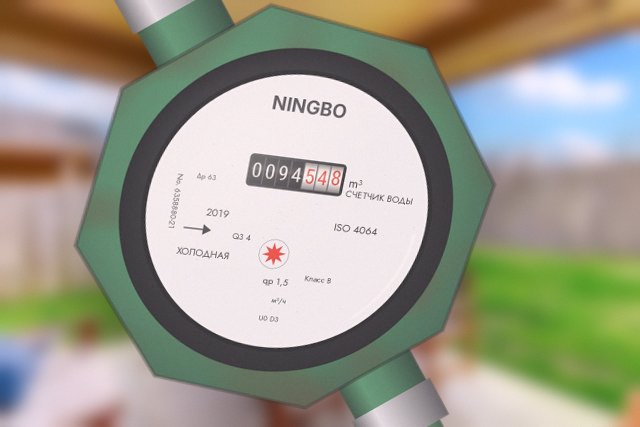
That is 94.548 m³
